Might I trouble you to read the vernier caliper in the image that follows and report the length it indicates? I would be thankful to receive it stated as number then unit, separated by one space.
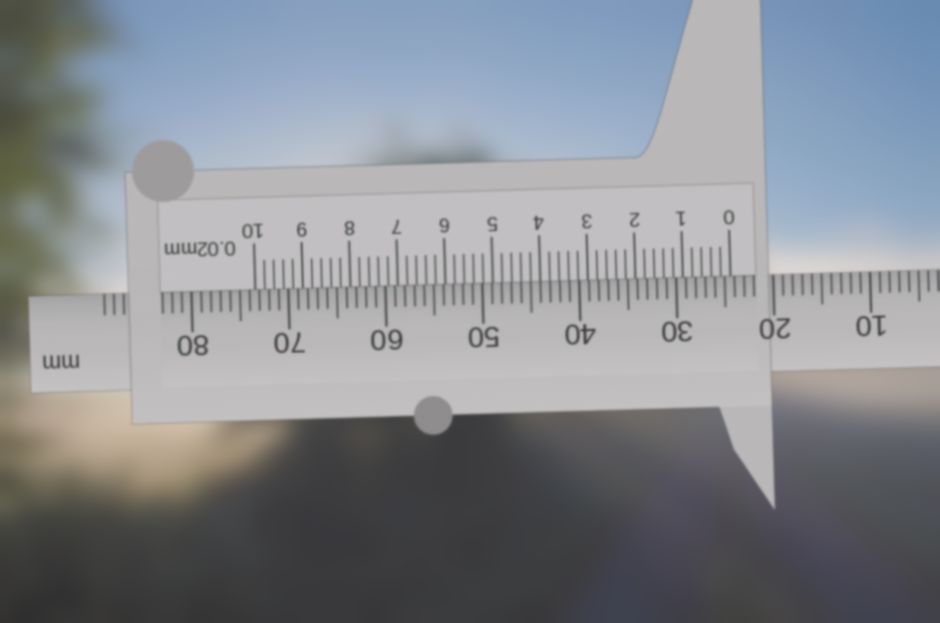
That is 24.4 mm
